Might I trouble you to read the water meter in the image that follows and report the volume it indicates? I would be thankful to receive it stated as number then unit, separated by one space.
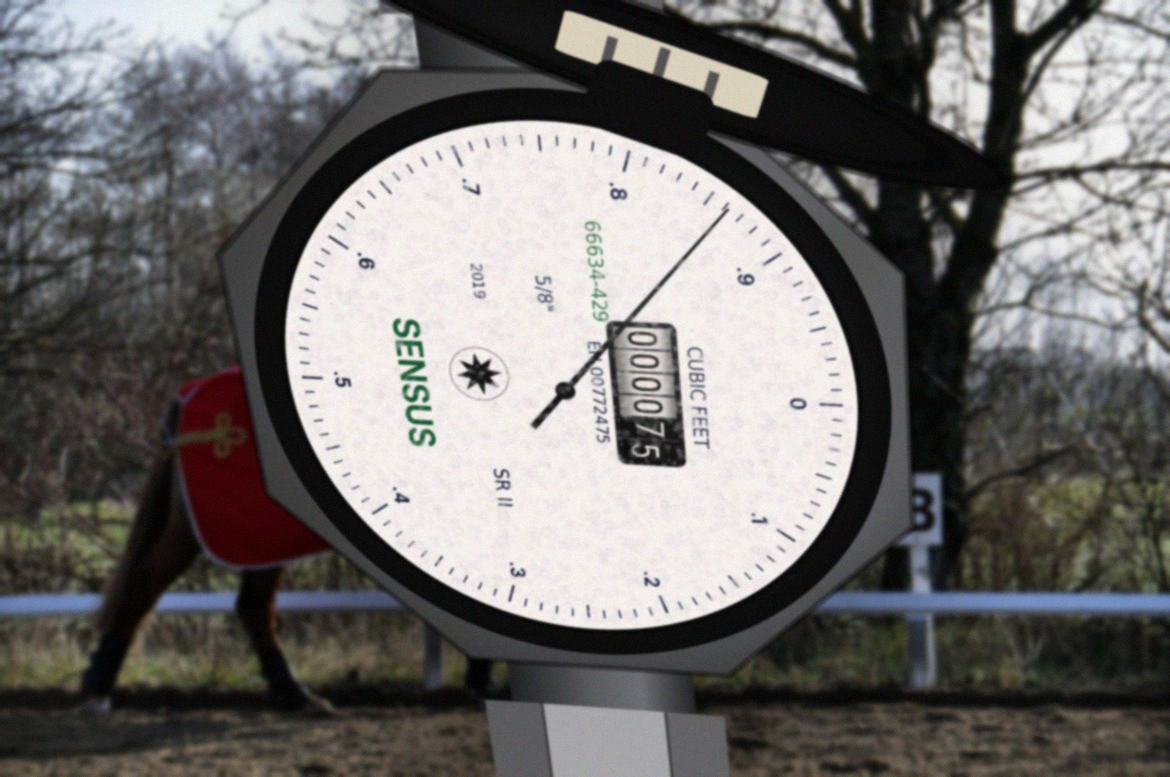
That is 74.86 ft³
